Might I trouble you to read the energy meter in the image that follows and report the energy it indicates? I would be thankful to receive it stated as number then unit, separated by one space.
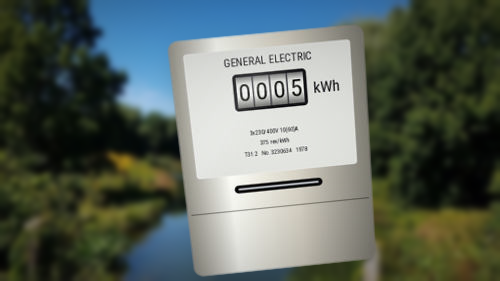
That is 5 kWh
